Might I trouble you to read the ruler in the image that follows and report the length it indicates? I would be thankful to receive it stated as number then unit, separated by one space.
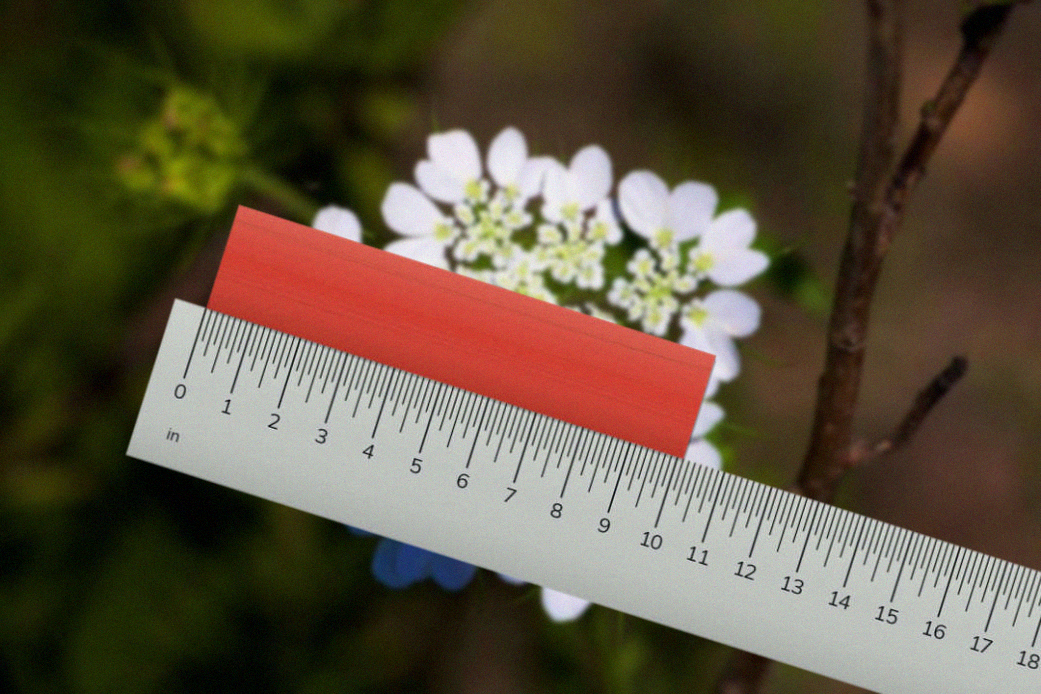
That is 10.125 in
